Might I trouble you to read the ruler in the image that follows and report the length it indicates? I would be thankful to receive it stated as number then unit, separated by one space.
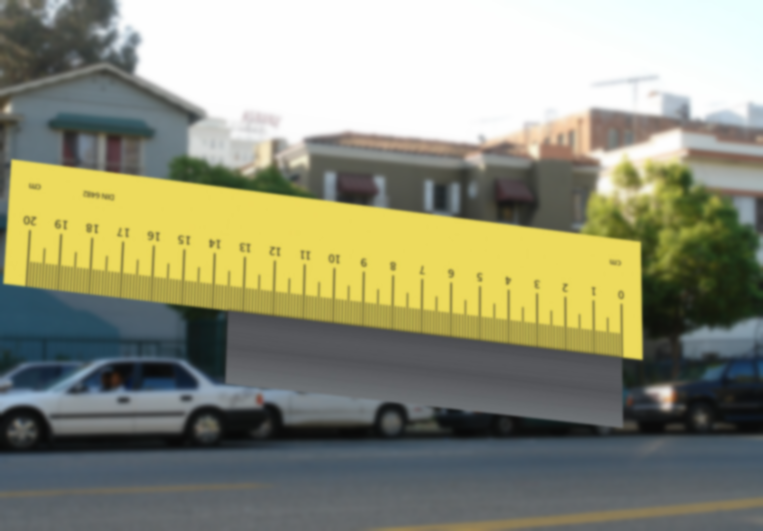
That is 13.5 cm
